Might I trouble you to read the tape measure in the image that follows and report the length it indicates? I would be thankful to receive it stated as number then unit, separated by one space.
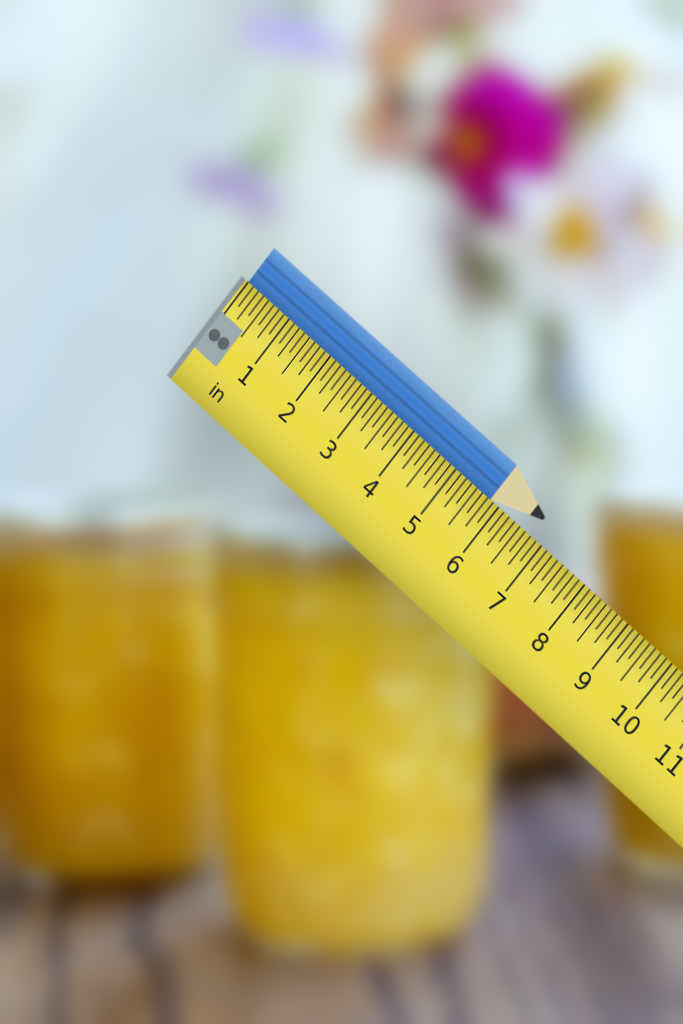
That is 6.75 in
